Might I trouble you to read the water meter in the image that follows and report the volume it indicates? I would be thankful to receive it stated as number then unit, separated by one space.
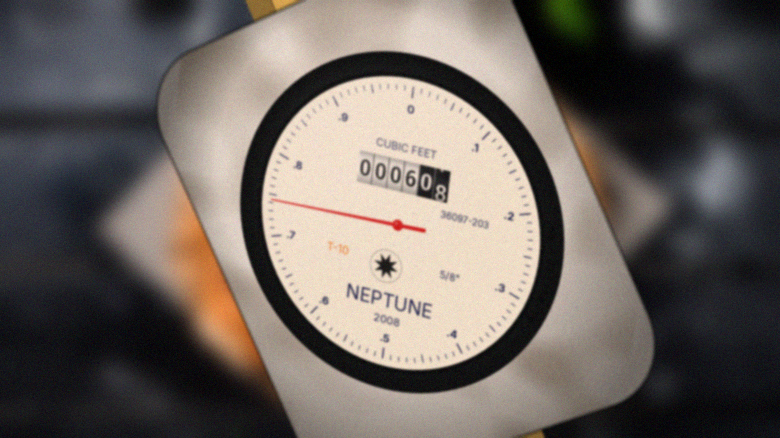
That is 607.74 ft³
